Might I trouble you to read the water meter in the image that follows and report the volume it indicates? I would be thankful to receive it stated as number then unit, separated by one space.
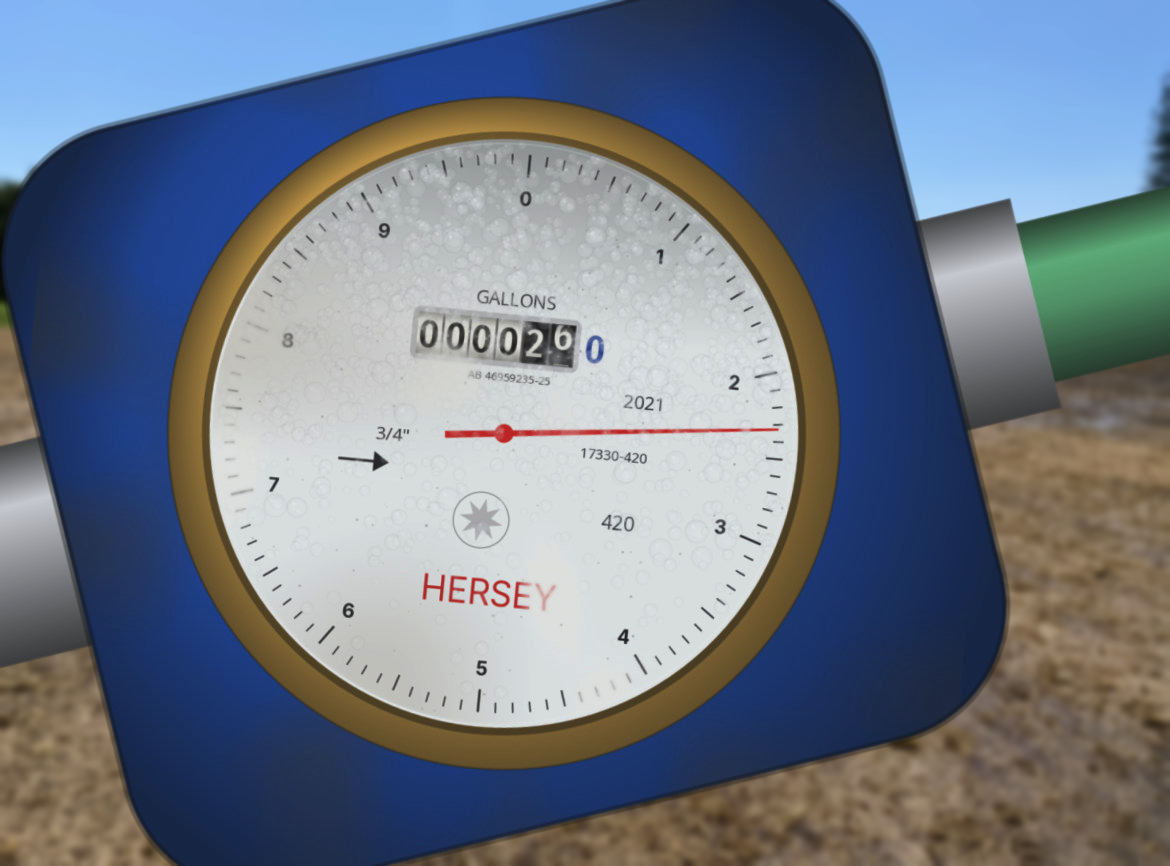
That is 262.3 gal
